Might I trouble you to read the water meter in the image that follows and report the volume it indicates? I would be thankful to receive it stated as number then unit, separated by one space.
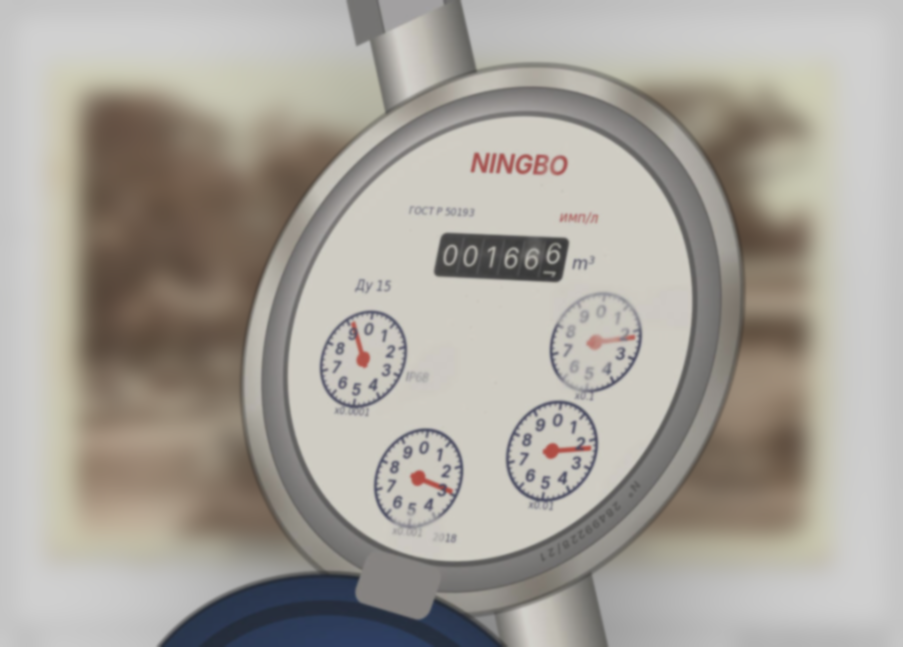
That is 1666.2229 m³
